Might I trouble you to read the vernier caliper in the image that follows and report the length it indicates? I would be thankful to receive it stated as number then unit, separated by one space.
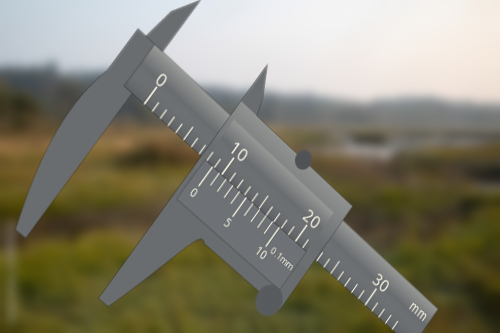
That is 8.8 mm
